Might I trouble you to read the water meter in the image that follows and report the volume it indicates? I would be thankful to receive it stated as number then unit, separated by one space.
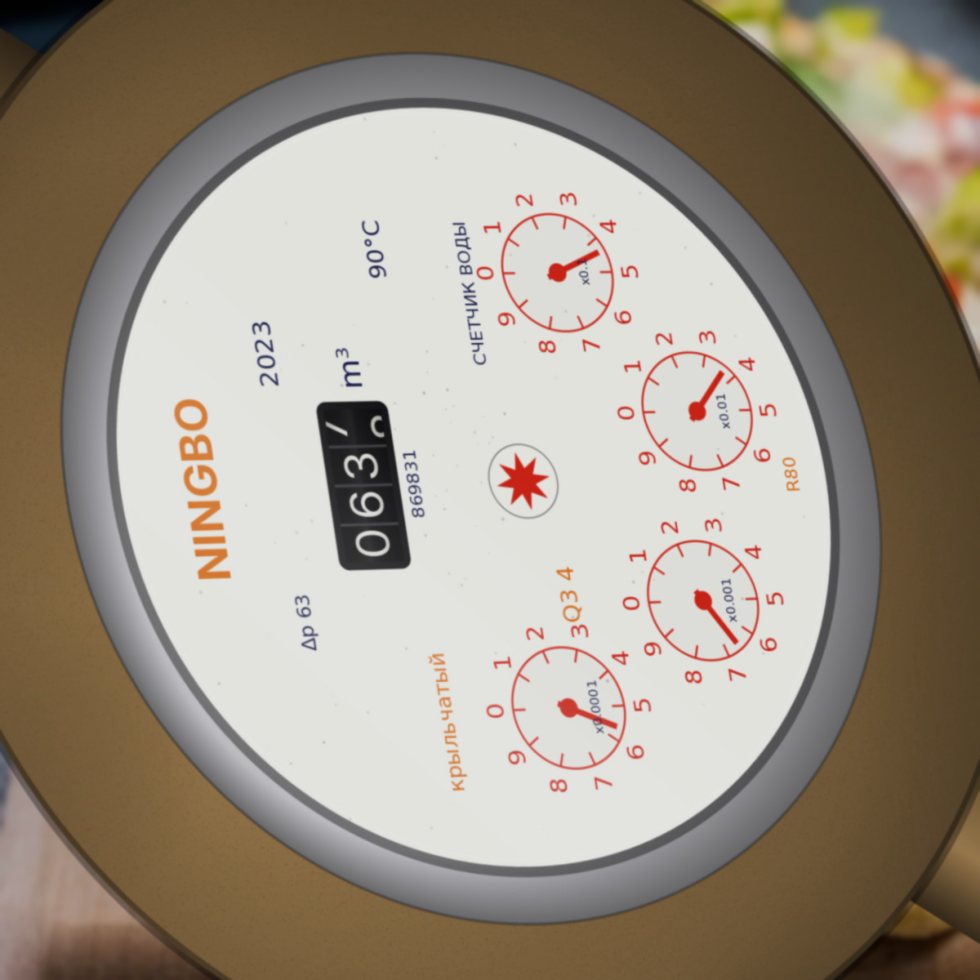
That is 637.4365 m³
